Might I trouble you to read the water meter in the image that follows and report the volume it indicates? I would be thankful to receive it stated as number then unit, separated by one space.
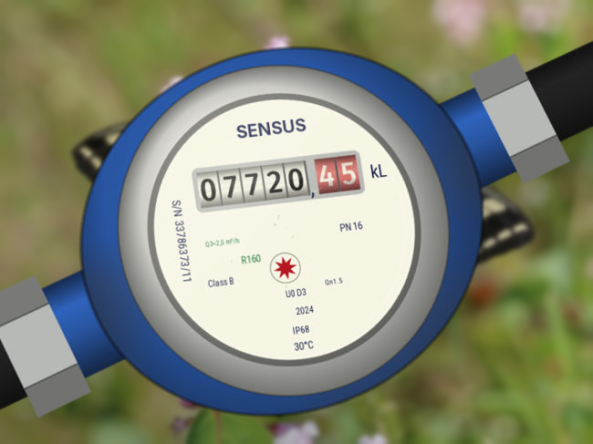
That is 7720.45 kL
